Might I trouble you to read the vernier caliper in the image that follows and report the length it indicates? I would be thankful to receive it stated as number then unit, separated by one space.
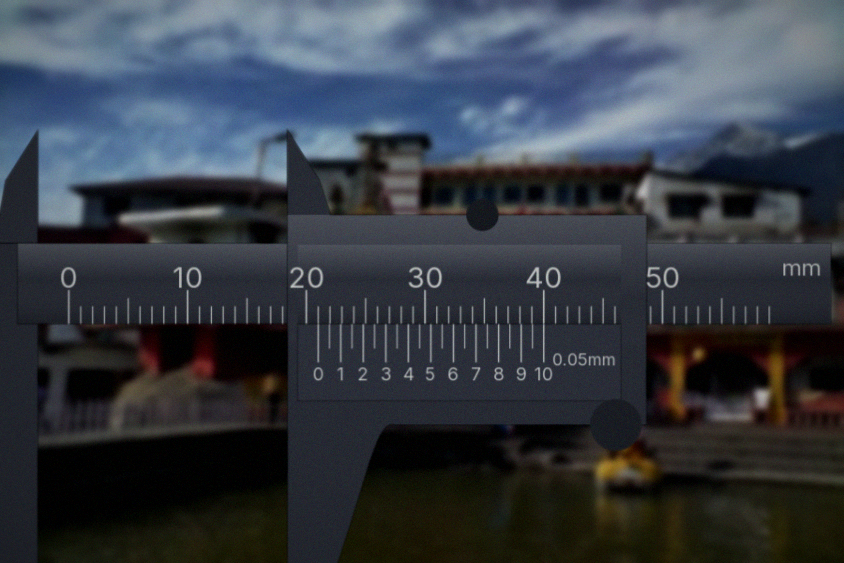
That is 21.0 mm
